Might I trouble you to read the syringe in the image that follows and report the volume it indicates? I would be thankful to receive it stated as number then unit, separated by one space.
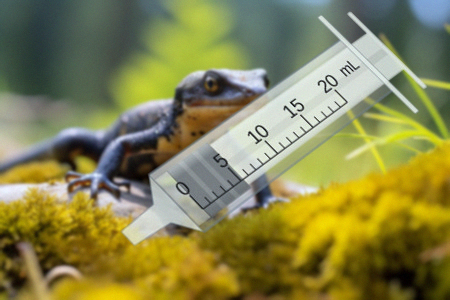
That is 0 mL
